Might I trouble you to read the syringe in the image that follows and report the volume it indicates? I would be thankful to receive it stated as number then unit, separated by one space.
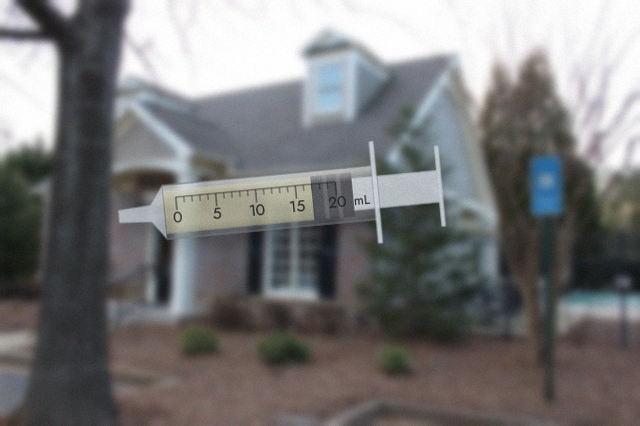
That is 17 mL
